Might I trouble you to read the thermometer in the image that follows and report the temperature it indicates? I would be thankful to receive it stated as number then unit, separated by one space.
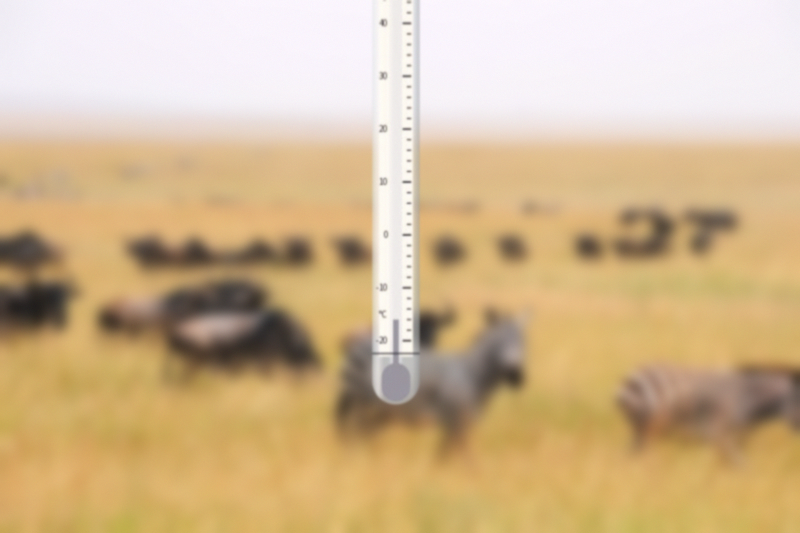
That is -16 °C
